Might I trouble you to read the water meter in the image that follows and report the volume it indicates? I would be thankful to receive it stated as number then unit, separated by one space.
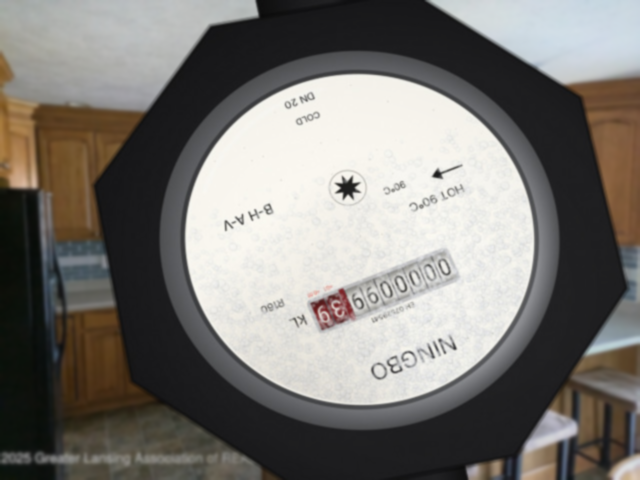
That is 99.39 kL
